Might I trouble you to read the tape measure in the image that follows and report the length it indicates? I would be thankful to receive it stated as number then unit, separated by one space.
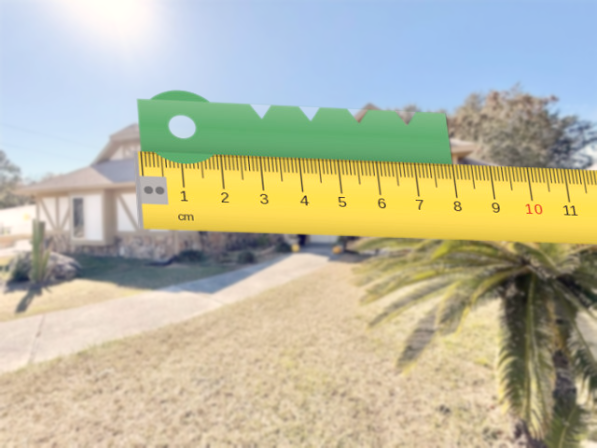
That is 8 cm
